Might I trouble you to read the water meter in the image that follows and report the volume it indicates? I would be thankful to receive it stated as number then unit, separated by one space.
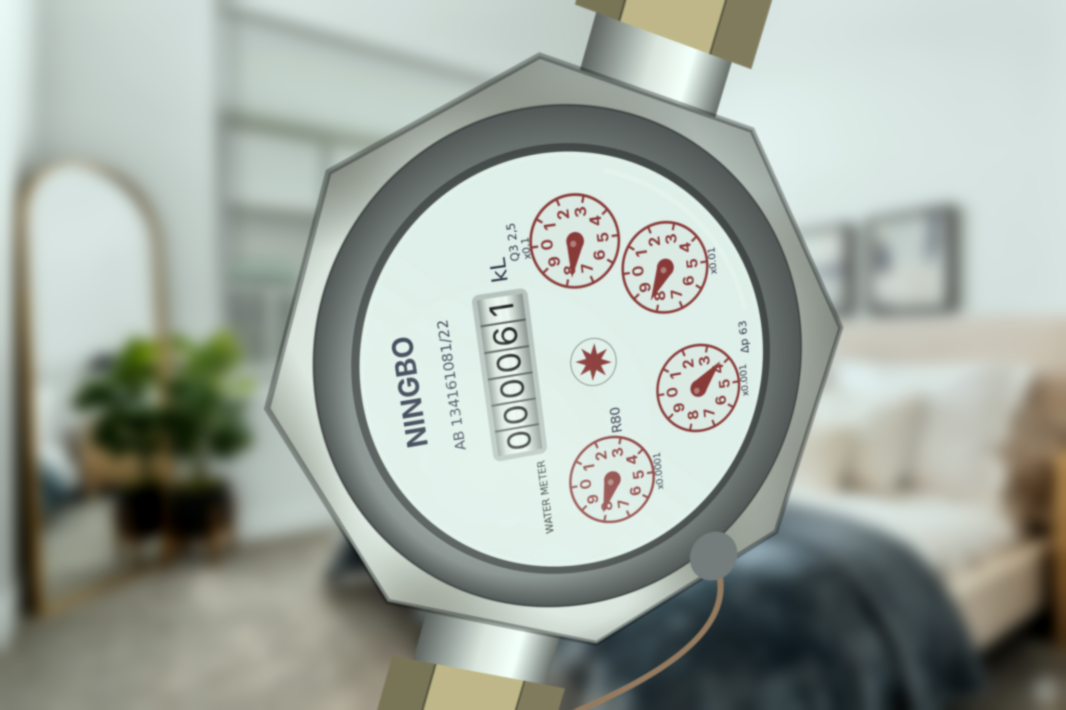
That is 61.7838 kL
